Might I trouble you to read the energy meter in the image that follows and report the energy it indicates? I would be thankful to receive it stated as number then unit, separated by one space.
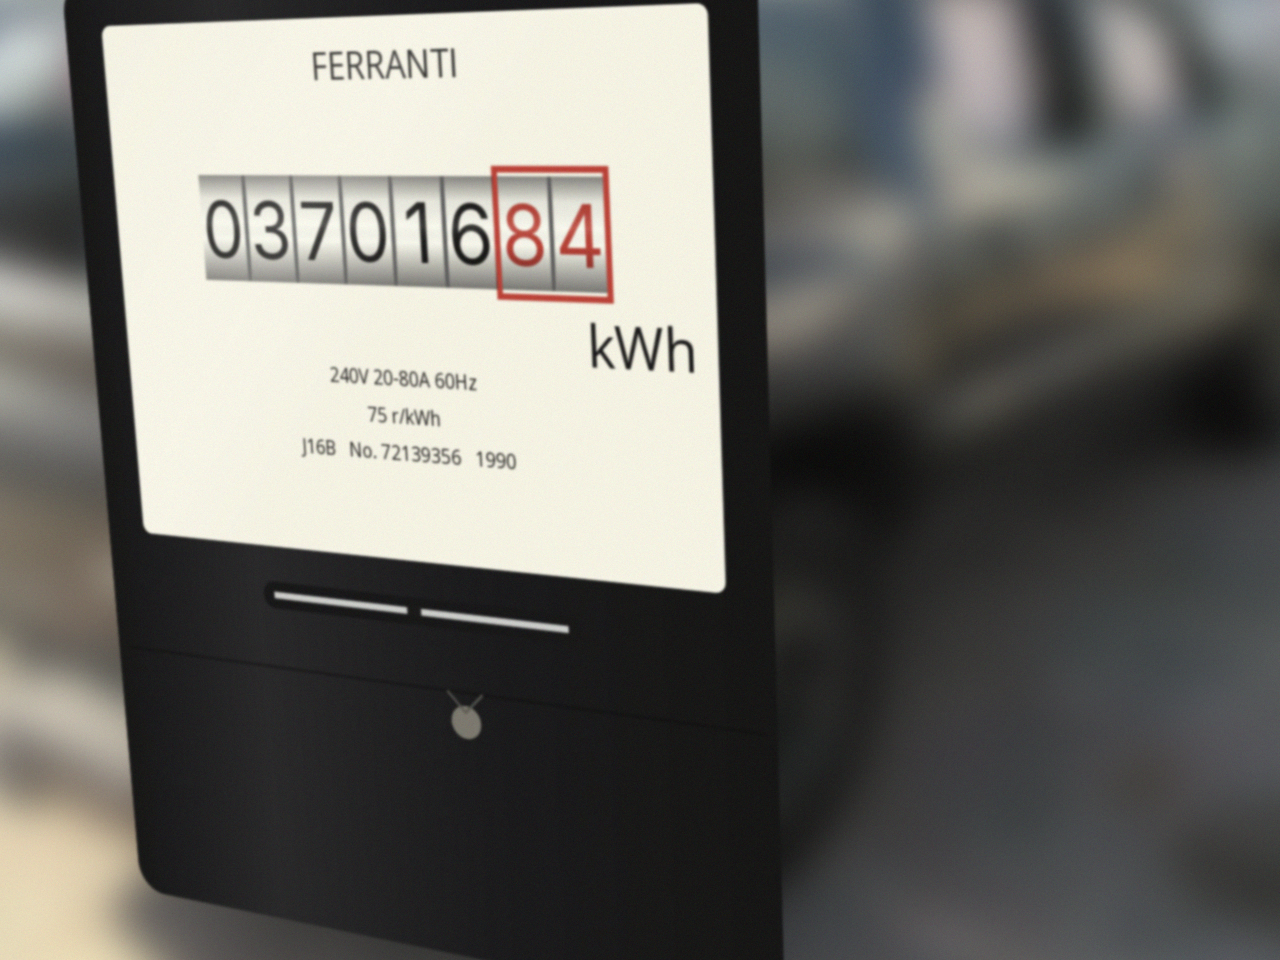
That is 37016.84 kWh
